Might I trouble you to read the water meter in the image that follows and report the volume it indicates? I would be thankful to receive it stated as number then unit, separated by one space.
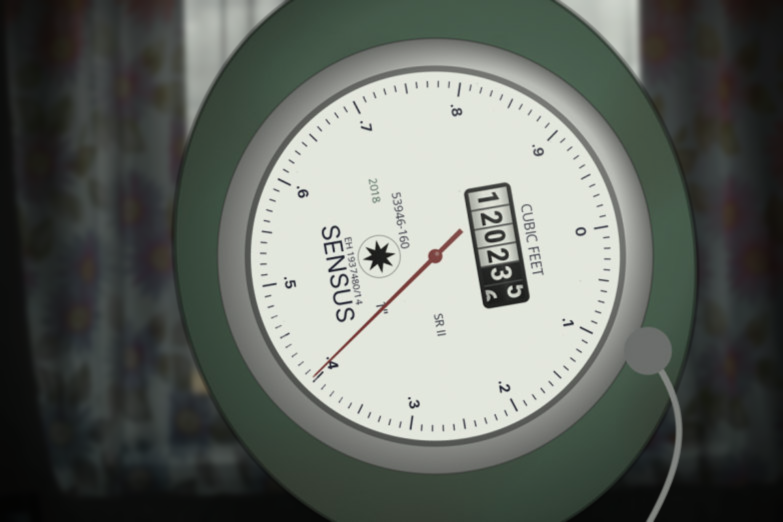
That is 120235.40 ft³
